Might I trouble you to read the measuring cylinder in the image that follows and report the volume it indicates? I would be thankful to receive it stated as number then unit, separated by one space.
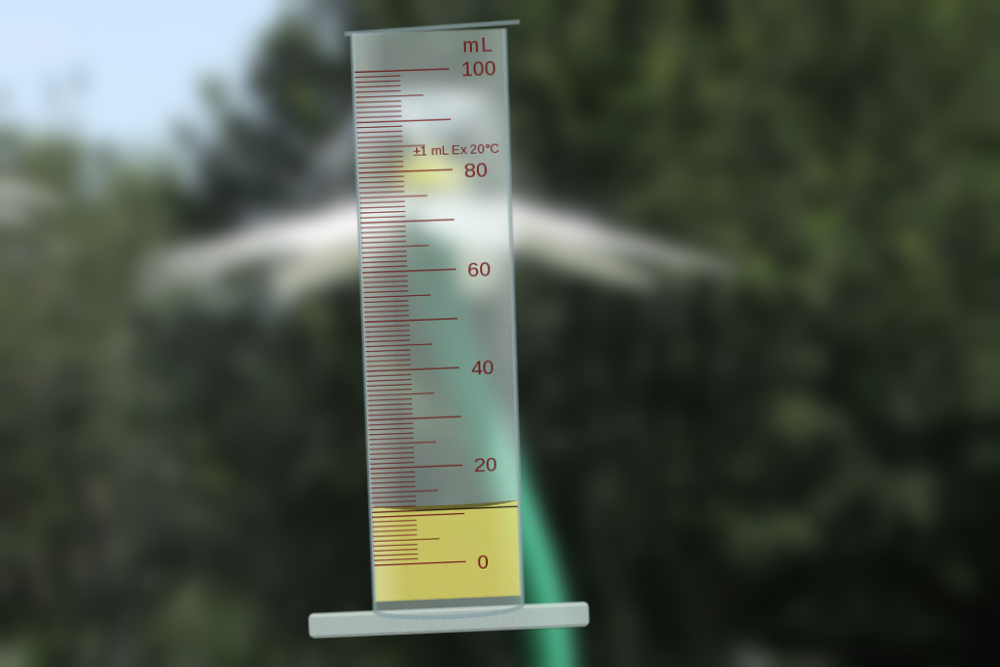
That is 11 mL
